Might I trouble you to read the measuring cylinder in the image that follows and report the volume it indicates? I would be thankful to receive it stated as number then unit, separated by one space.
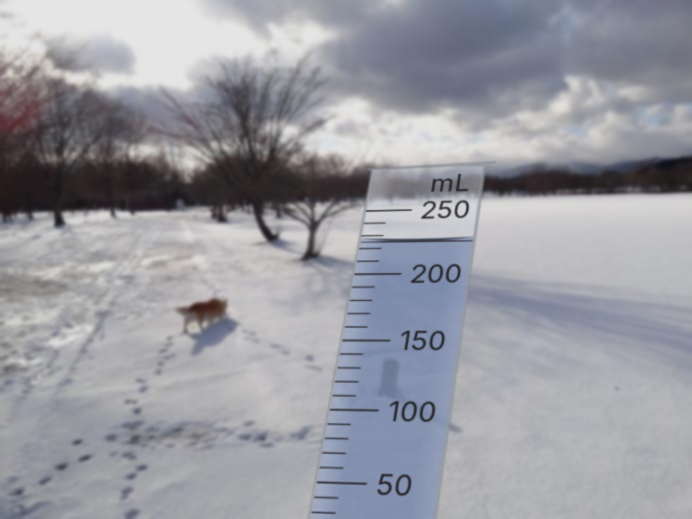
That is 225 mL
